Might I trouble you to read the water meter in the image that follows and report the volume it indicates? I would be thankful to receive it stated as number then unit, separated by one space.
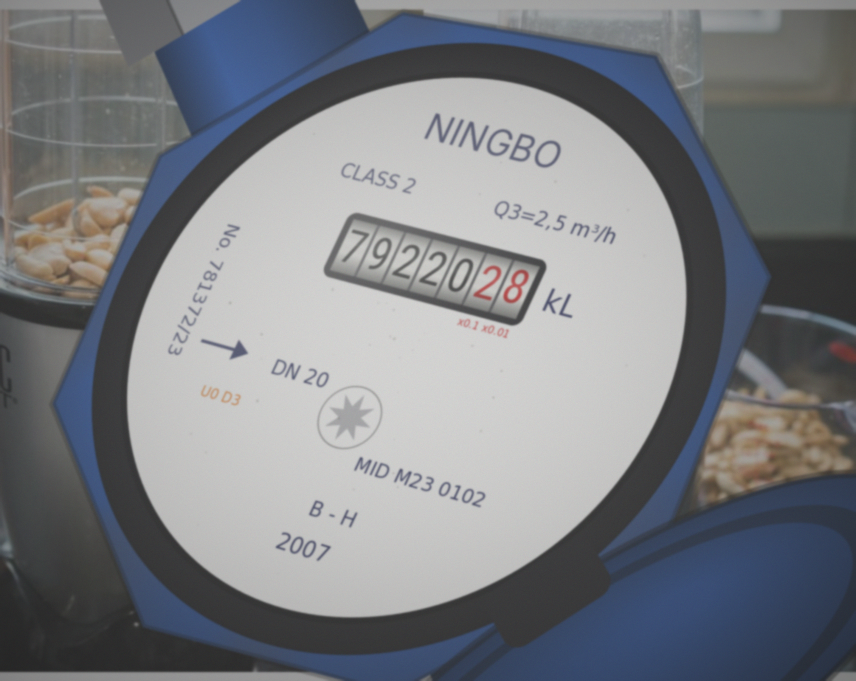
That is 79220.28 kL
